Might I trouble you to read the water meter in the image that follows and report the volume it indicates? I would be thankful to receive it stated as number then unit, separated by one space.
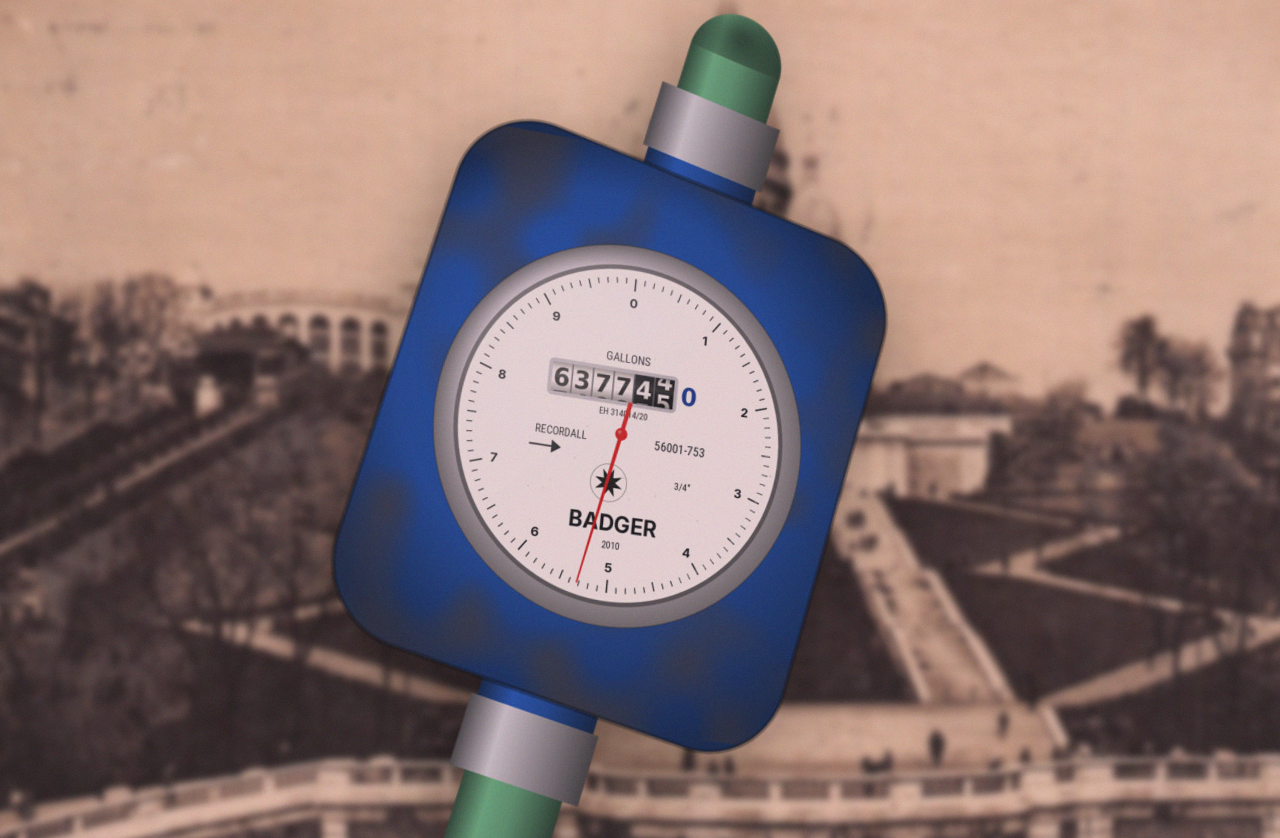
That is 6377445.3 gal
